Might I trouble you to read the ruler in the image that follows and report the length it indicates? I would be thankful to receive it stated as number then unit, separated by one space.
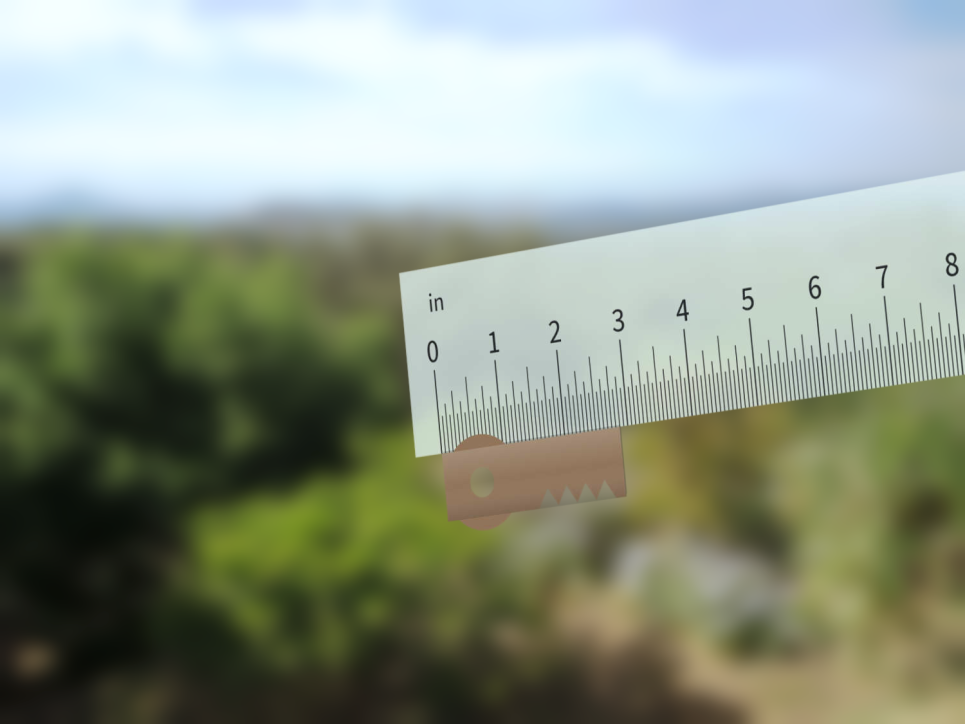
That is 2.875 in
